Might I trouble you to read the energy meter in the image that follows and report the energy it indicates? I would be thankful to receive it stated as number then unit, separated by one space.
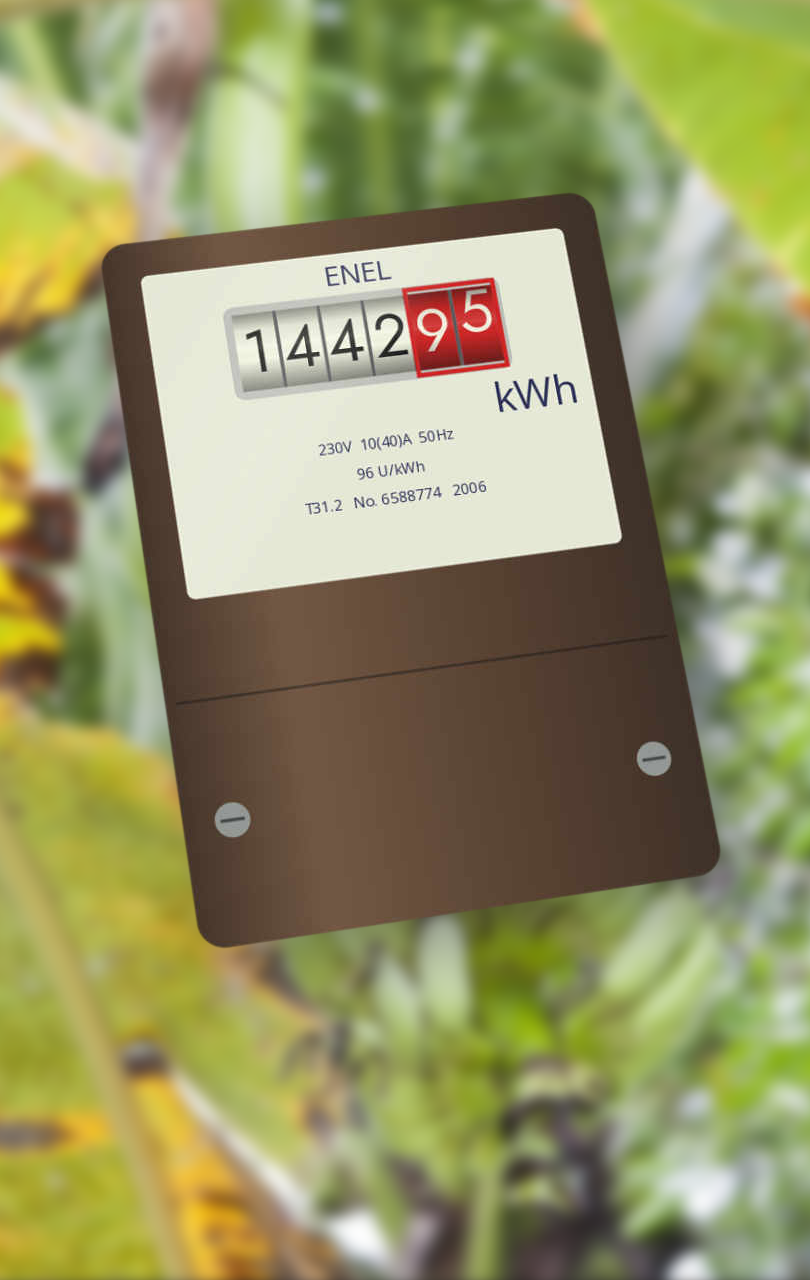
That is 1442.95 kWh
